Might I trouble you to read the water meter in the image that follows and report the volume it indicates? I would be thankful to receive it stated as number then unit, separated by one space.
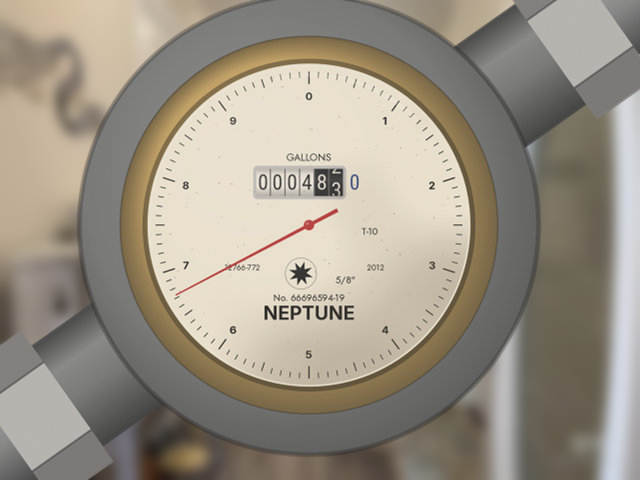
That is 4826.7 gal
